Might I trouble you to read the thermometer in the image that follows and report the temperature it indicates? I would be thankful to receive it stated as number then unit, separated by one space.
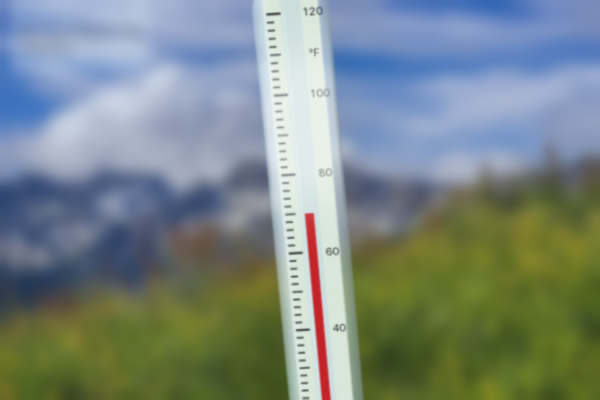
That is 70 °F
